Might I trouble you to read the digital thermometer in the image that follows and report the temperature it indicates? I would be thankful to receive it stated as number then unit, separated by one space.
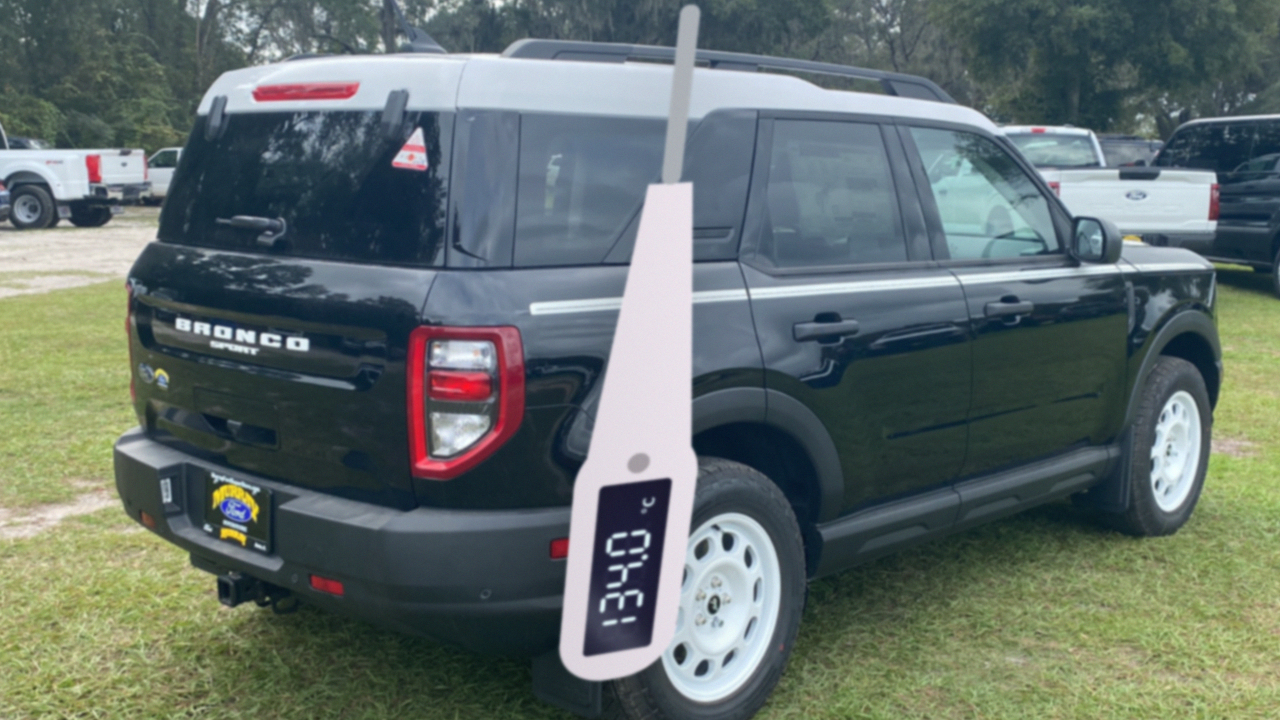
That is 134.0 °C
